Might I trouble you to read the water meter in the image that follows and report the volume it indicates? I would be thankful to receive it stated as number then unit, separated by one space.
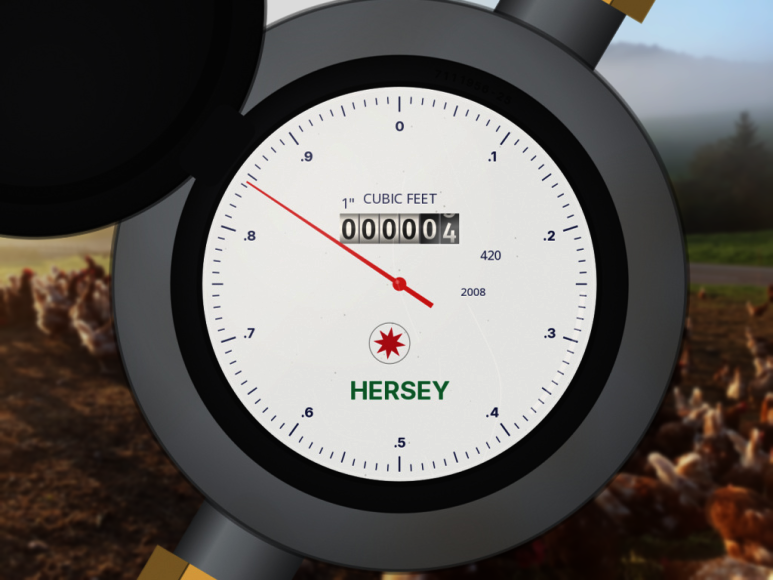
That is 3.84 ft³
